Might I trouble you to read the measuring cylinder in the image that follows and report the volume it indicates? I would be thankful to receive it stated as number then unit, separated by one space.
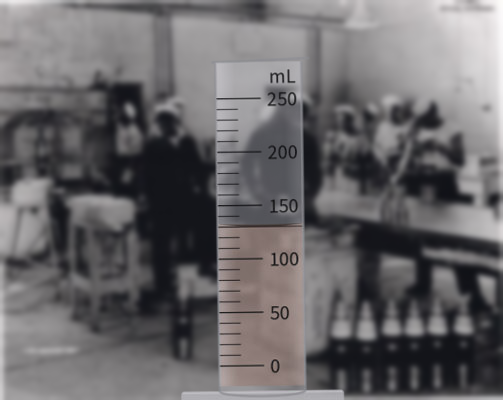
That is 130 mL
